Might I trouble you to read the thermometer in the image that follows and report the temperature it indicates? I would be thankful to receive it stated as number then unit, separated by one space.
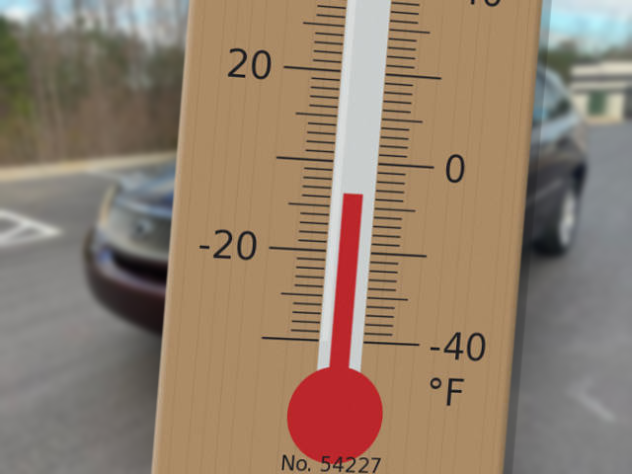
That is -7 °F
